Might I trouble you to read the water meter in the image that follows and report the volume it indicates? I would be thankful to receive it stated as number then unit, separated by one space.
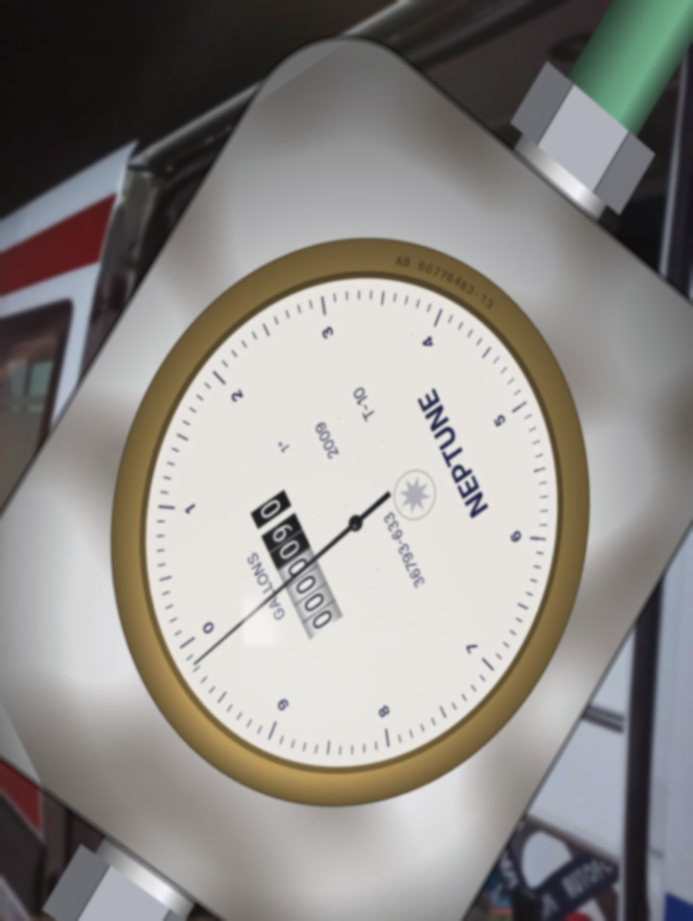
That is 89.8 gal
